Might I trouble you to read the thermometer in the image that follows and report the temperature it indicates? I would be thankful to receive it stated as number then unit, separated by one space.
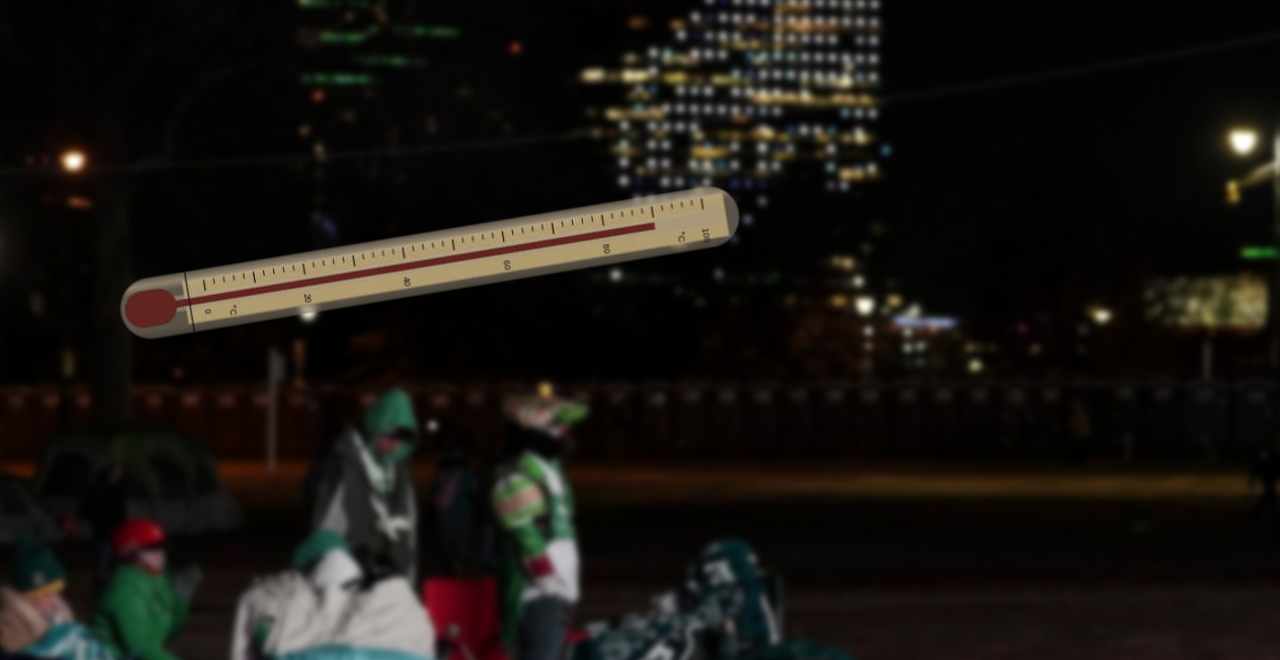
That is 90 °C
